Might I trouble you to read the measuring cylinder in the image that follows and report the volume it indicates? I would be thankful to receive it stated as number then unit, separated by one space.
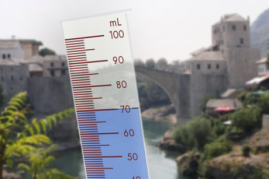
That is 70 mL
